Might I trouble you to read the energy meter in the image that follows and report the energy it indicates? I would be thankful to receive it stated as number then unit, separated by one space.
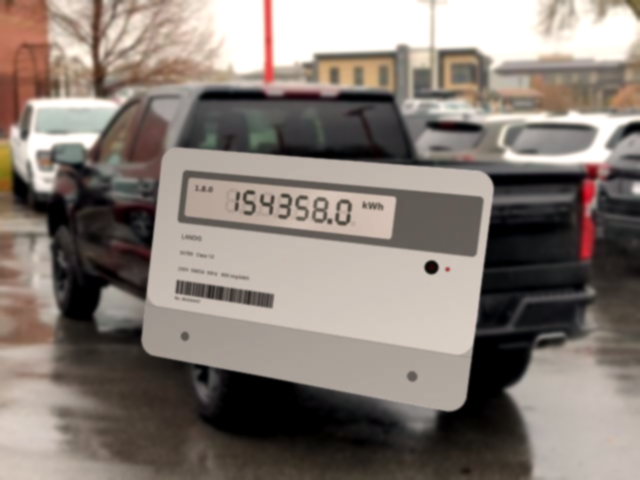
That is 154358.0 kWh
